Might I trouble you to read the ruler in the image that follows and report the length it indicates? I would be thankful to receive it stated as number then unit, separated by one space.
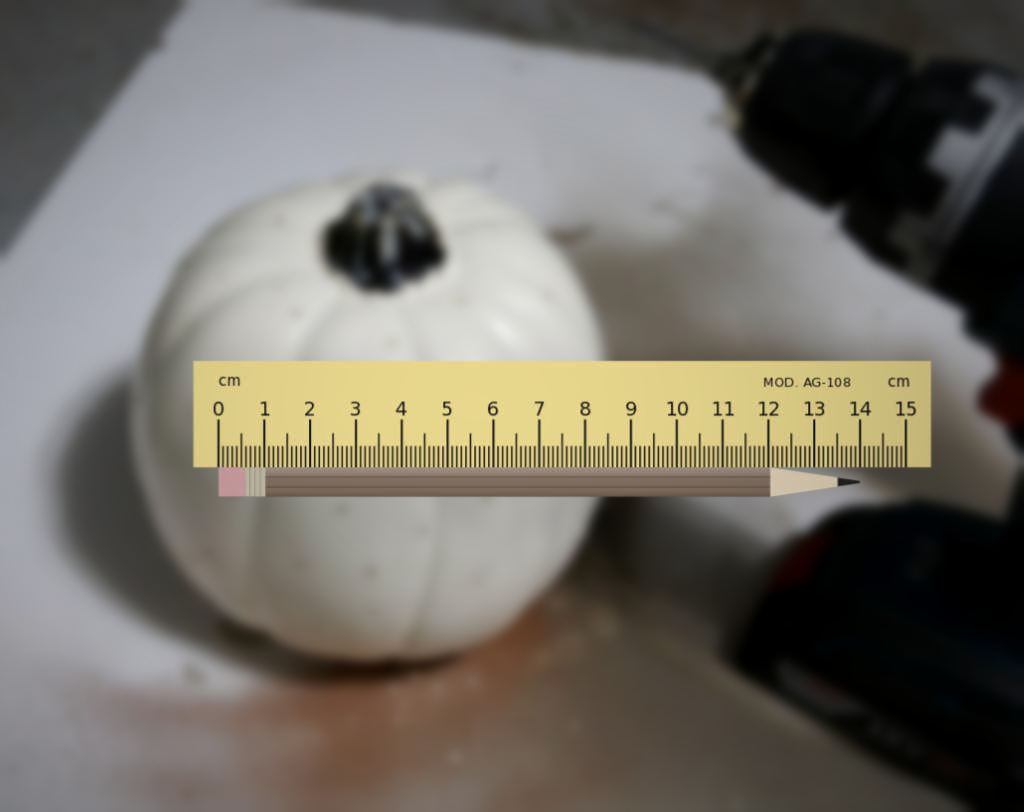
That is 14 cm
